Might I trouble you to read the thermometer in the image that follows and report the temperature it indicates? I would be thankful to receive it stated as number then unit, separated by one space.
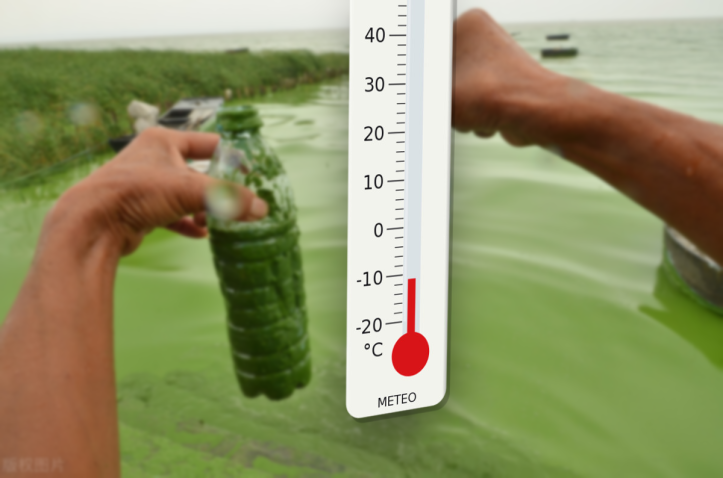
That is -11 °C
